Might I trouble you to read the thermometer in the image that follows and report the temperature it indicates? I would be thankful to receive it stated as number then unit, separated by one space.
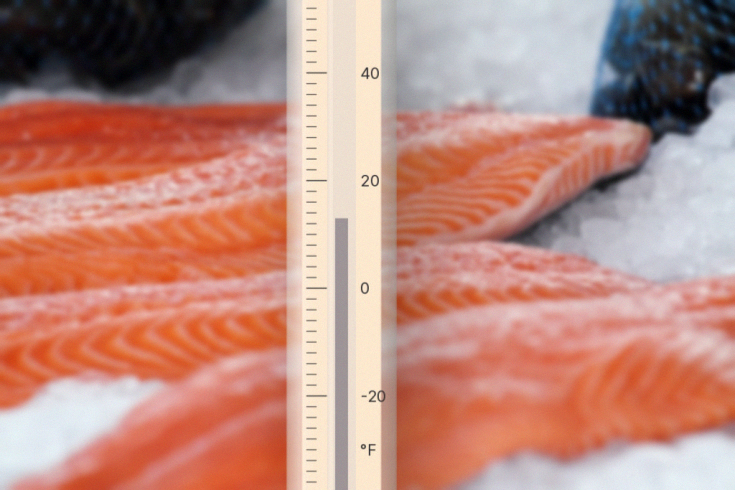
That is 13 °F
